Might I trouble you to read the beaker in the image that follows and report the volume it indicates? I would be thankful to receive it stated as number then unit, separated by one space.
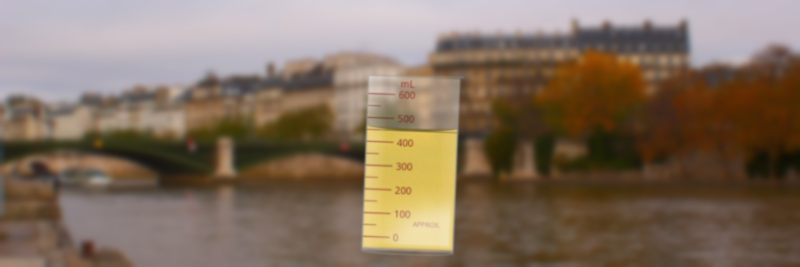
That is 450 mL
